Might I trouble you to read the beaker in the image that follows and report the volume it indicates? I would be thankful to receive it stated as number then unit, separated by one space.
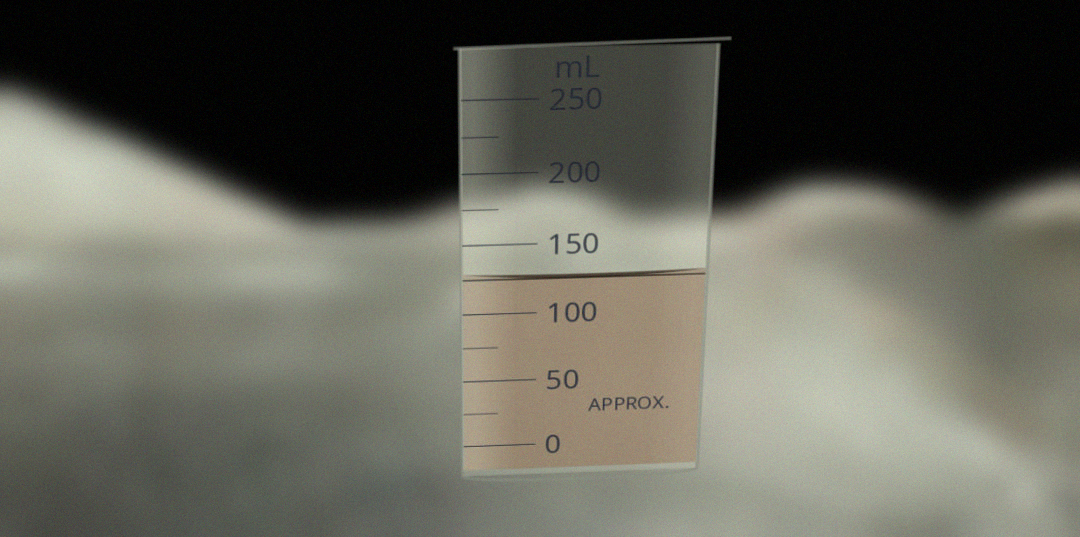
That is 125 mL
